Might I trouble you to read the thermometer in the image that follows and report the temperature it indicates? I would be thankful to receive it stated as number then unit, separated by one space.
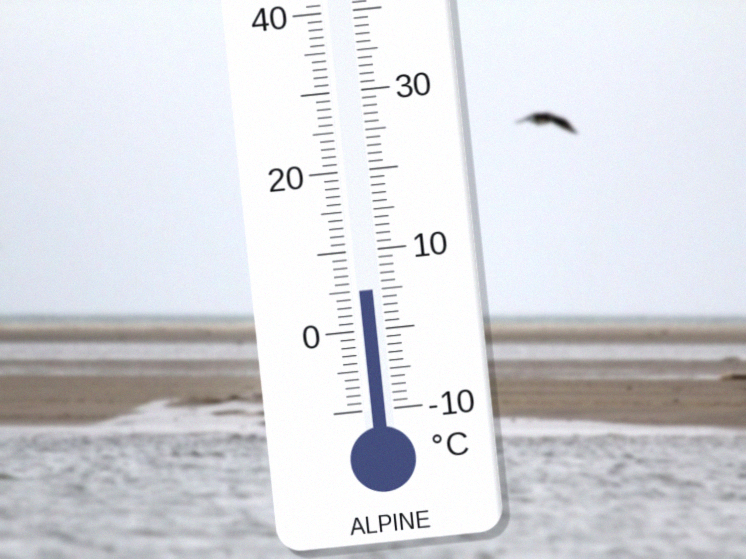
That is 5 °C
